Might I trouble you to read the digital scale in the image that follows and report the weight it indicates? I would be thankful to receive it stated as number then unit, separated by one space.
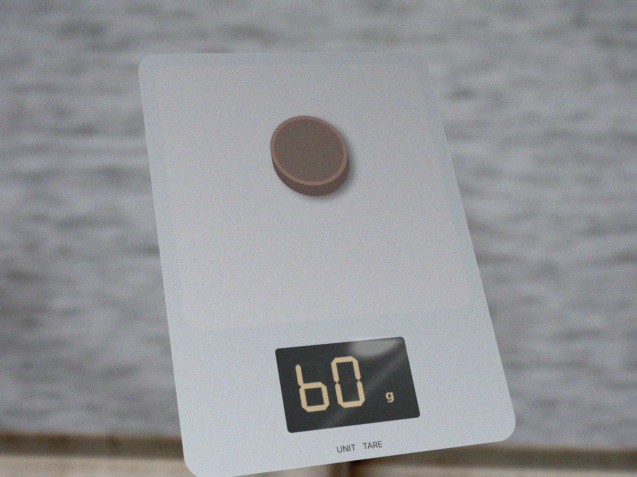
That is 60 g
